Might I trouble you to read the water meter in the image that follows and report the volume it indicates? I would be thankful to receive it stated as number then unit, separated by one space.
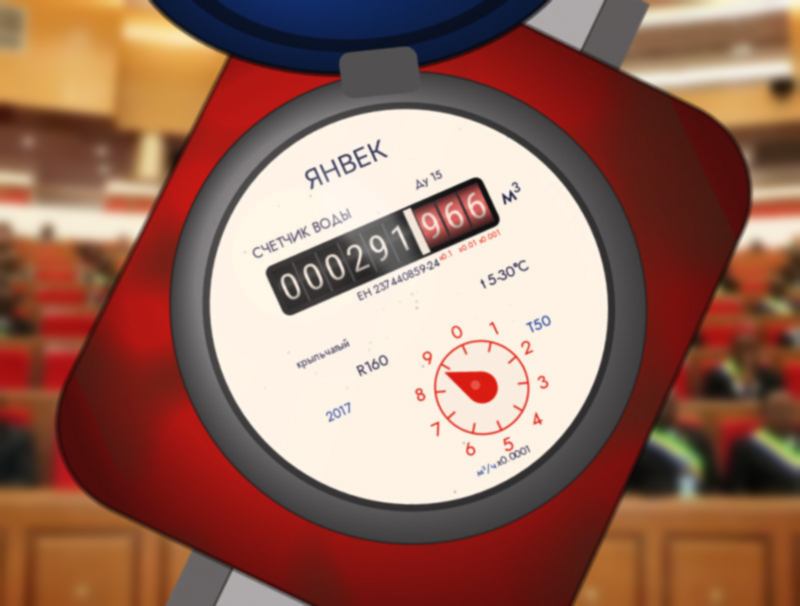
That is 291.9668 m³
